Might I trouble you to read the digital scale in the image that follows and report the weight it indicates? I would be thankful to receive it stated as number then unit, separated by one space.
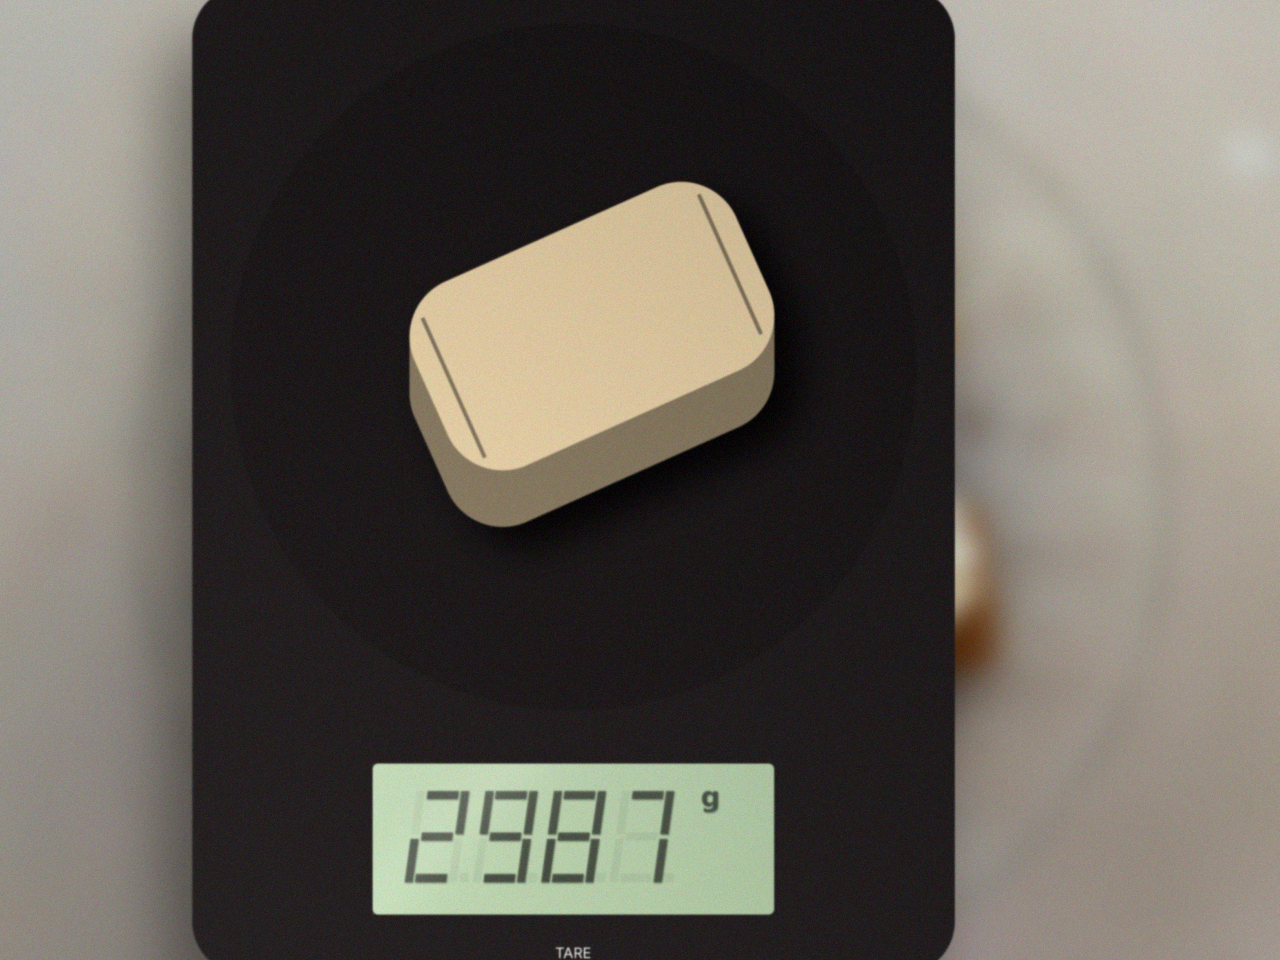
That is 2987 g
